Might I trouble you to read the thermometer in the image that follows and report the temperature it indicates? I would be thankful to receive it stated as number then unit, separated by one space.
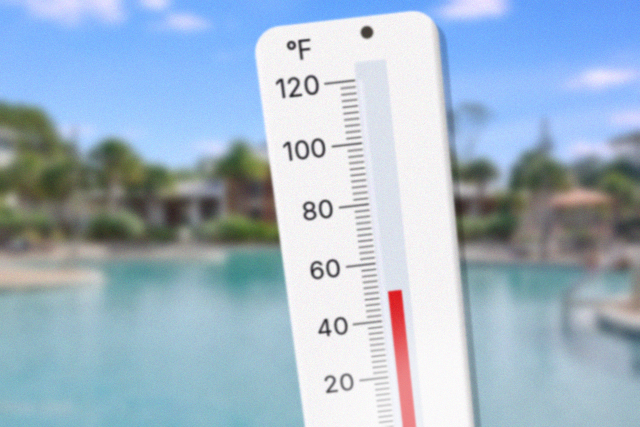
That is 50 °F
